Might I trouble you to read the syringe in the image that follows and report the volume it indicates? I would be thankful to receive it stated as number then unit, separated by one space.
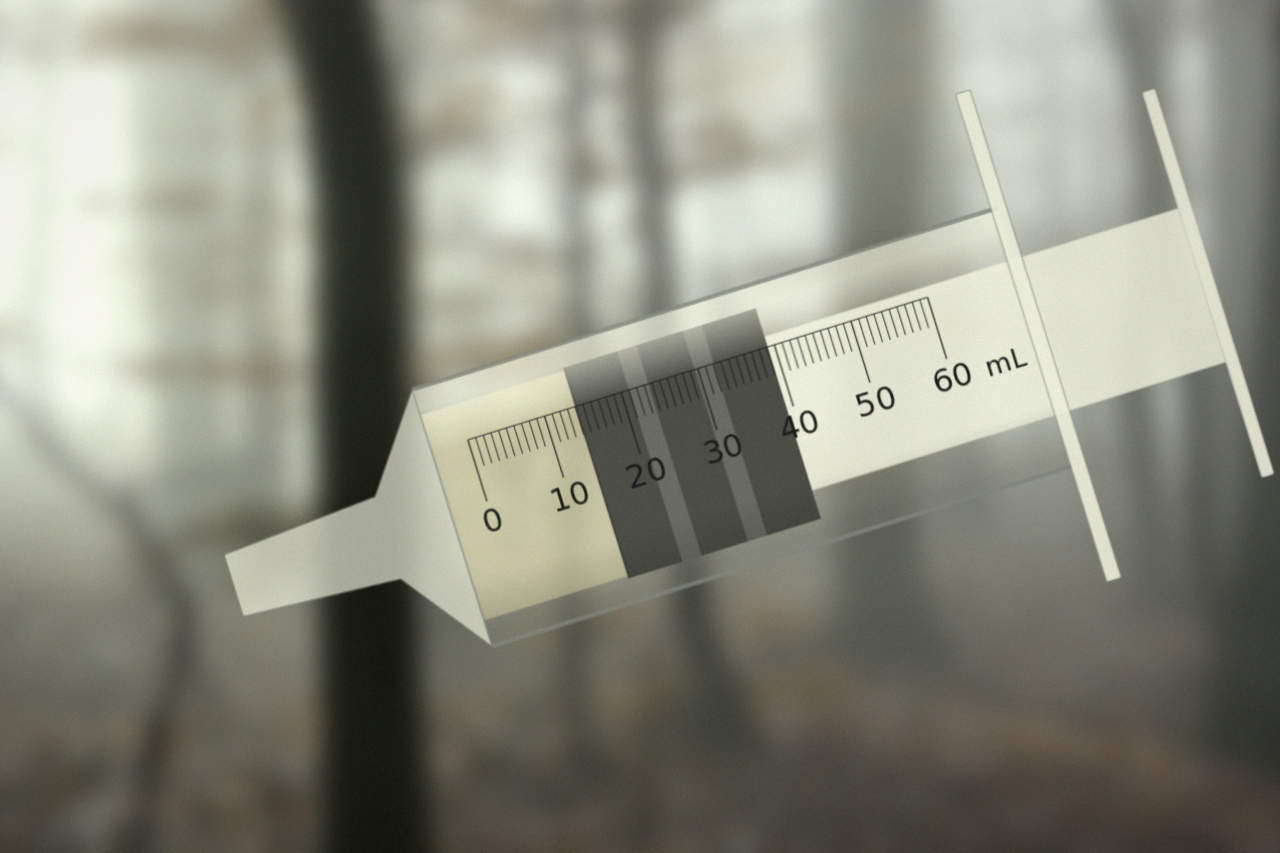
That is 14 mL
